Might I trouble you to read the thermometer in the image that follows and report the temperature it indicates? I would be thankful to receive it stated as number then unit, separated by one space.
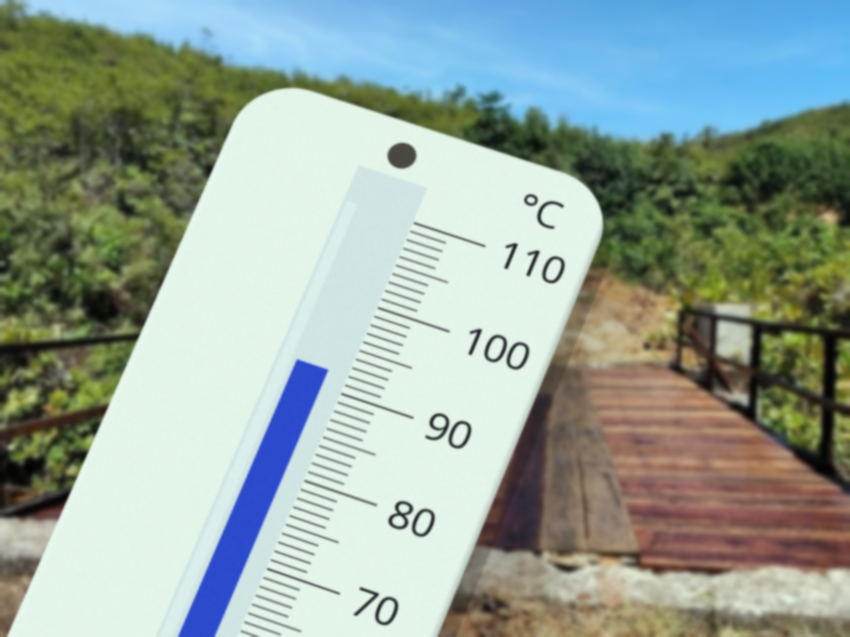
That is 92 °C
